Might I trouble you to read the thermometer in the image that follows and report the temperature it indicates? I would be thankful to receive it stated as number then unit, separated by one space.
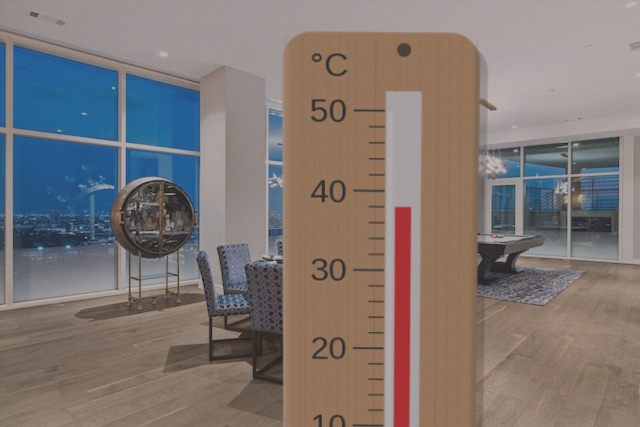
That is 38 °C
